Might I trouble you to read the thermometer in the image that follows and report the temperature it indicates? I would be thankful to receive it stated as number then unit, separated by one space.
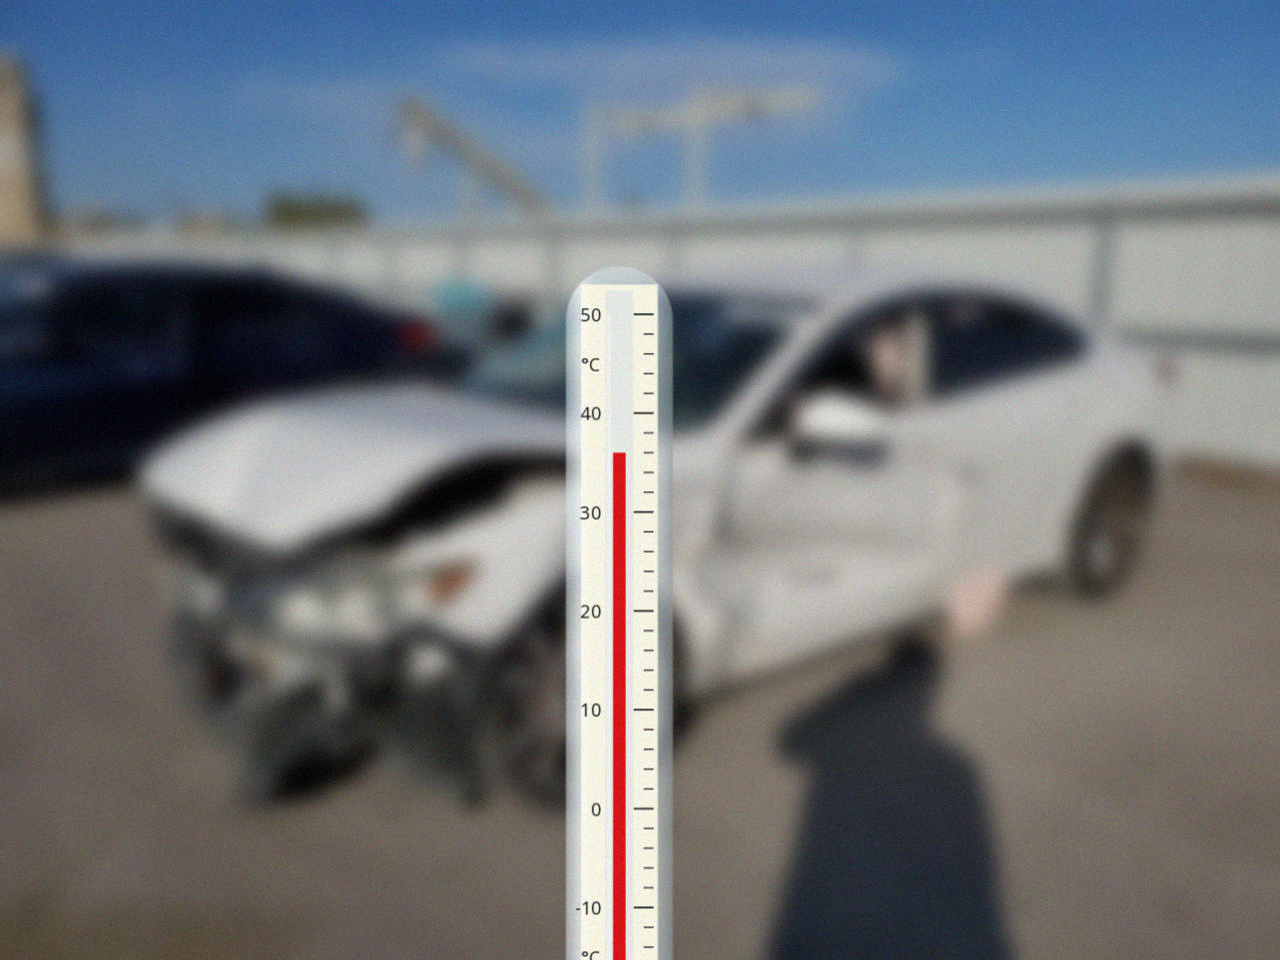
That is 36 °C
